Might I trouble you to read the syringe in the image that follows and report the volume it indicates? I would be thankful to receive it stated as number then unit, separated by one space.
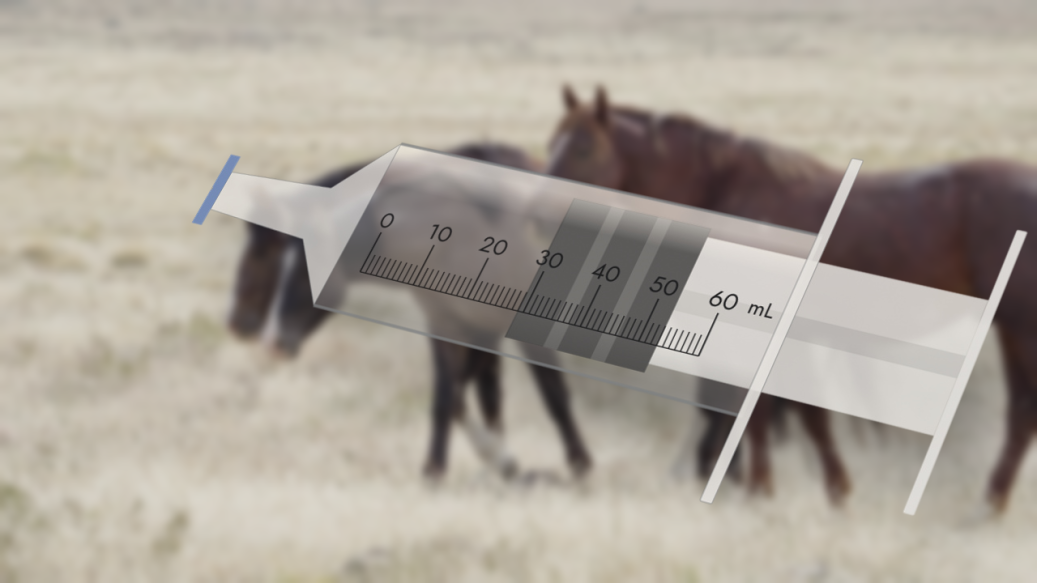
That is 29 mL
